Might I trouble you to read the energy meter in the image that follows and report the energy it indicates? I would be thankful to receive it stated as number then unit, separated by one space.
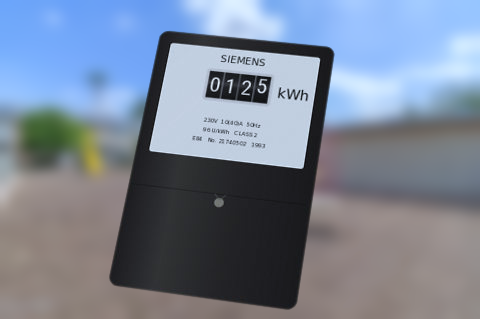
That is 125 kWh
